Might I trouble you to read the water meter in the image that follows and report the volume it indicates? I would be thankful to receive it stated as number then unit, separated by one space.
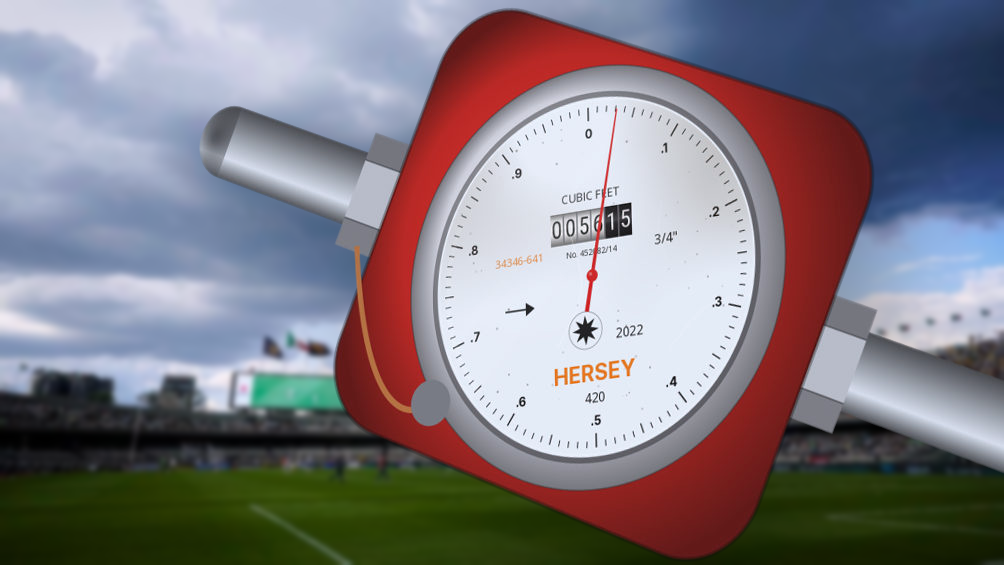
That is 5615.03 ft³
